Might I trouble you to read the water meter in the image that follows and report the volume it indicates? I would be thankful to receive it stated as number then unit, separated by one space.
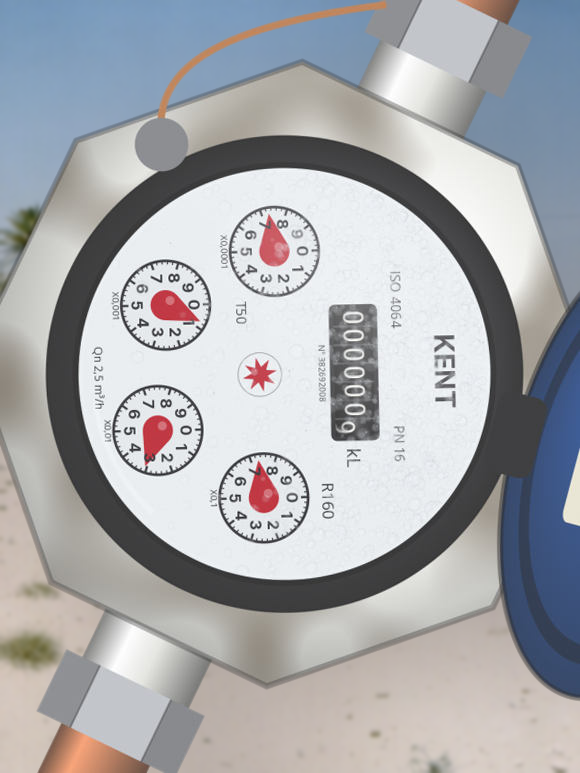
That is 8.7307 kL
